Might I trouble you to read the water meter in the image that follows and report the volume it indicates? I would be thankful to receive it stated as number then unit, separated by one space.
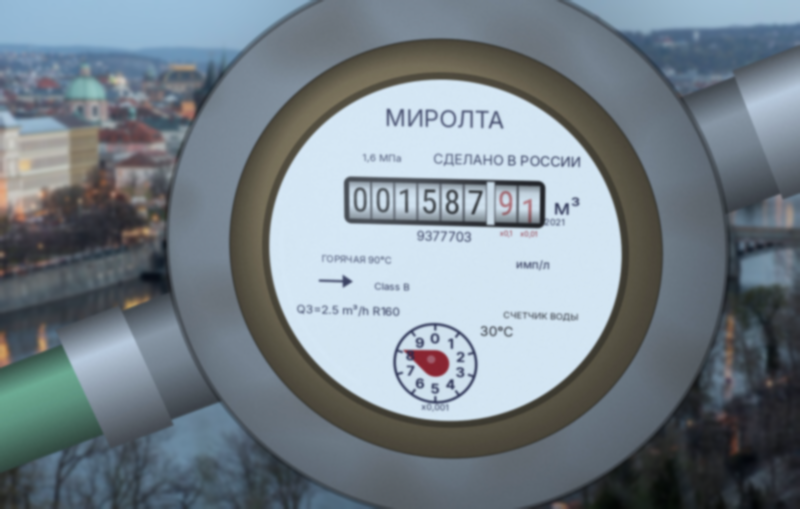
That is 1587.908 m³
